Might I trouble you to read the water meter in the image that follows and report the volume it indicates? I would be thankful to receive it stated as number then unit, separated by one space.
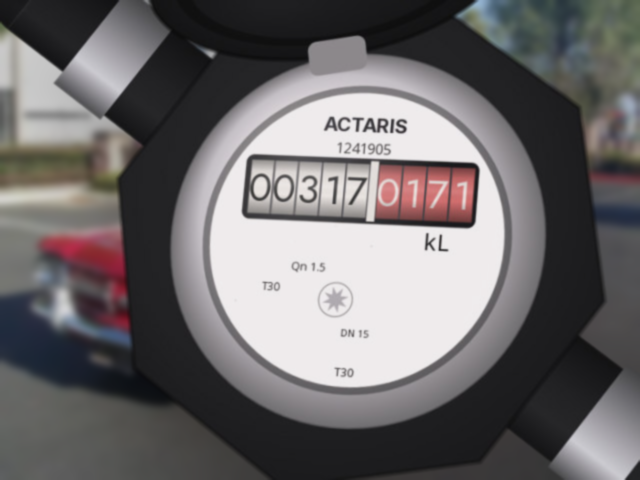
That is 317.0171 kL
